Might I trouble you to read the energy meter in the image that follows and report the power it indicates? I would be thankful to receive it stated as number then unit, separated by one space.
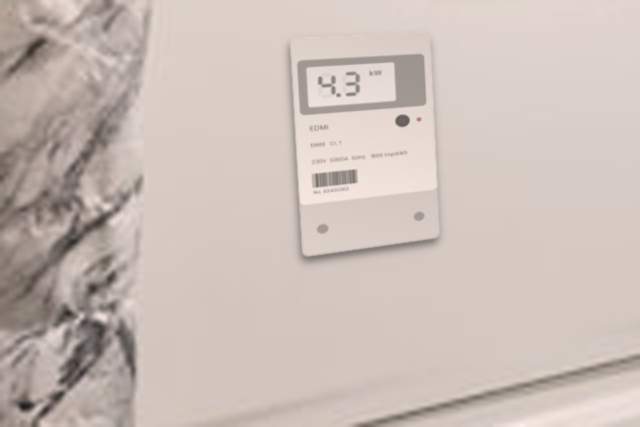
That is 4.3 kW
